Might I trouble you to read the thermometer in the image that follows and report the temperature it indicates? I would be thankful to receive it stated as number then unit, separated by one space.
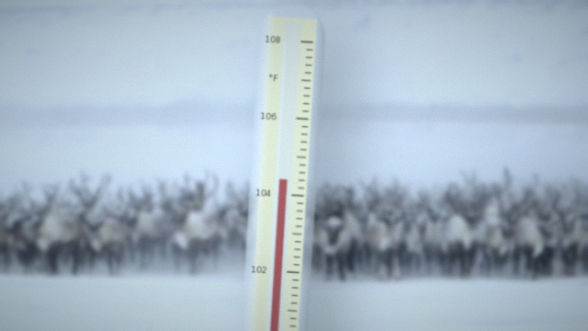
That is 104.4 °F
